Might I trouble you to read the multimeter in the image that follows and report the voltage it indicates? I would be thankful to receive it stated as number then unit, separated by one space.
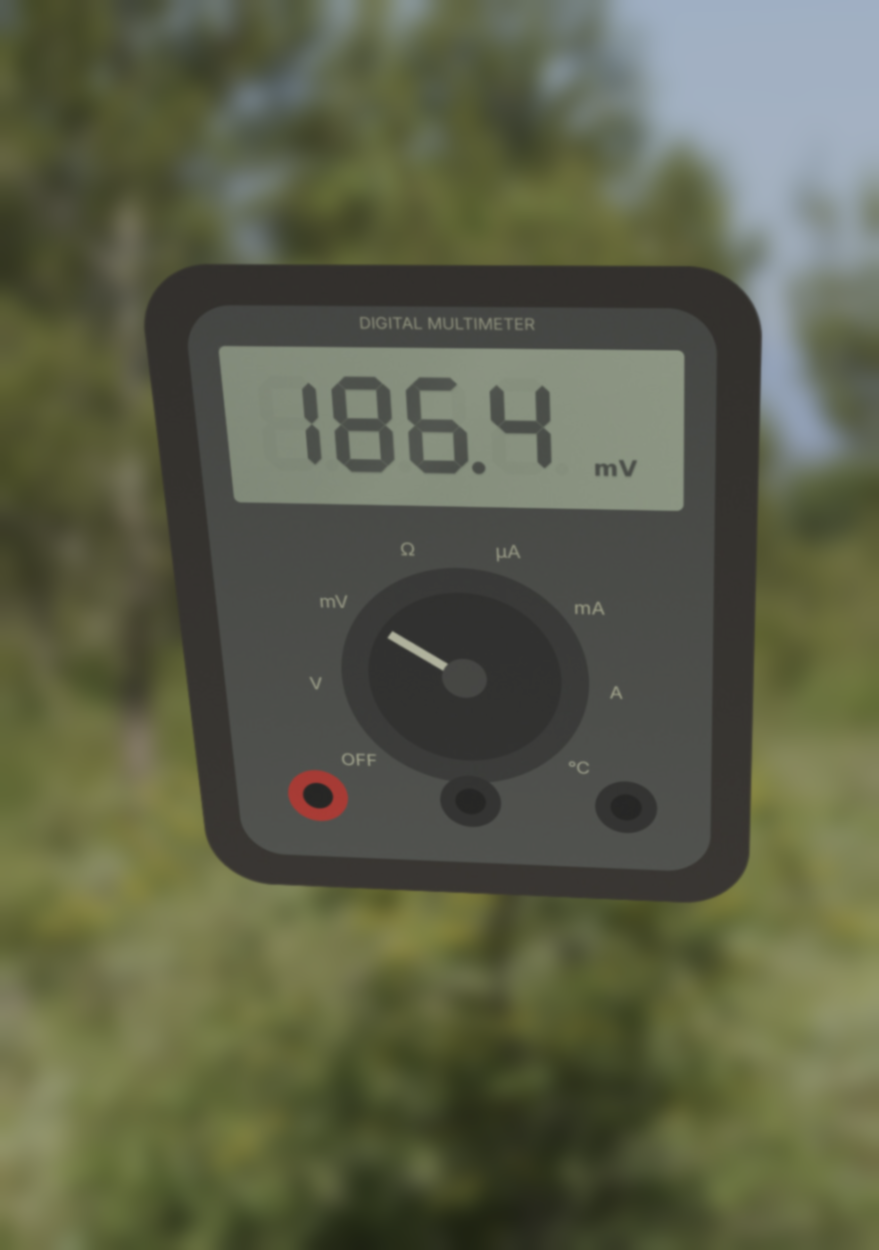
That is 186.4 mV
